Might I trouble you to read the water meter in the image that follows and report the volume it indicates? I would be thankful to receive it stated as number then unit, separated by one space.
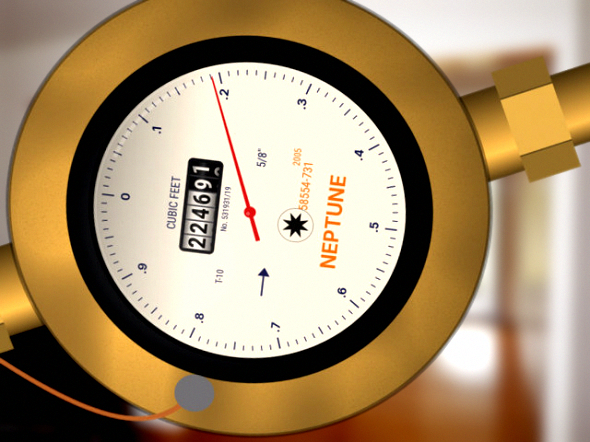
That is 224691.19 ft³
